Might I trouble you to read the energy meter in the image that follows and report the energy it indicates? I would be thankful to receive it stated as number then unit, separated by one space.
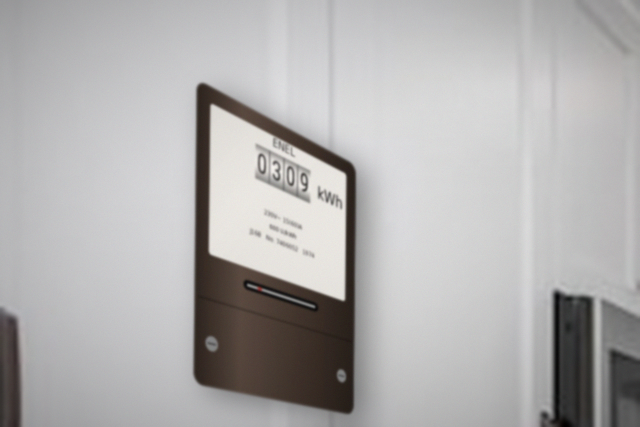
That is 309 kWh
